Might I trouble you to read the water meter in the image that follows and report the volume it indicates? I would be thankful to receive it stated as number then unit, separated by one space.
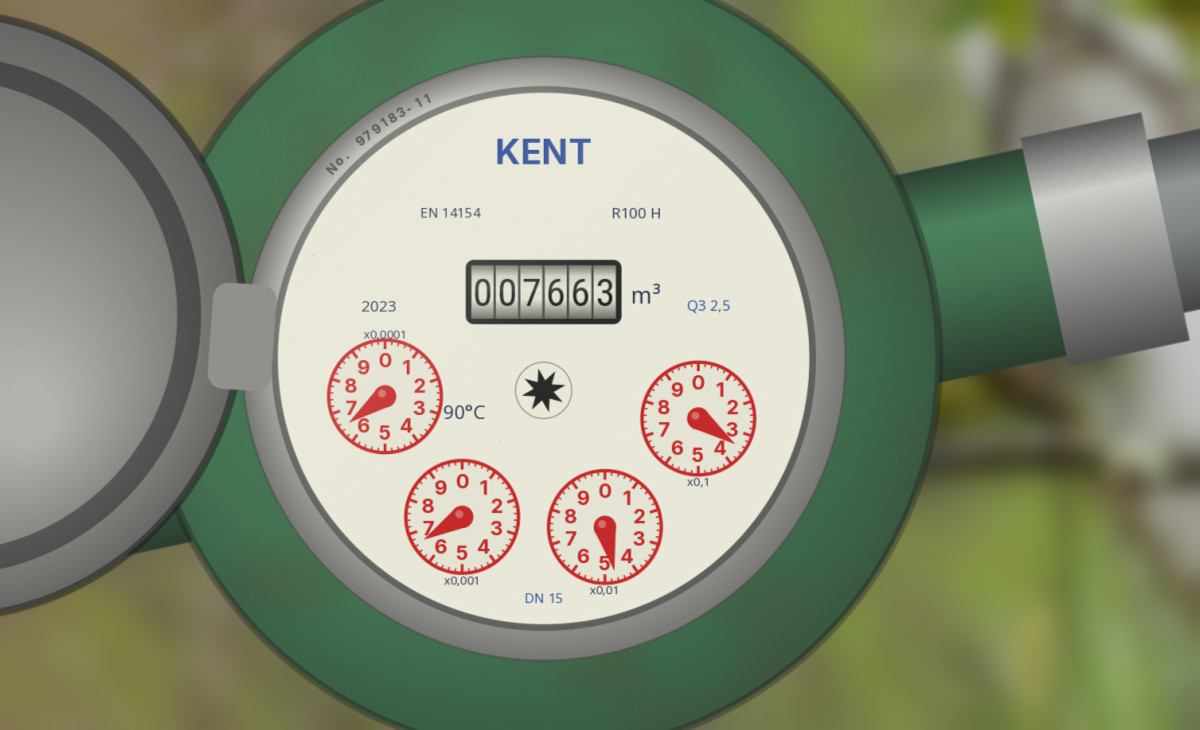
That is 7663.3466 m³
